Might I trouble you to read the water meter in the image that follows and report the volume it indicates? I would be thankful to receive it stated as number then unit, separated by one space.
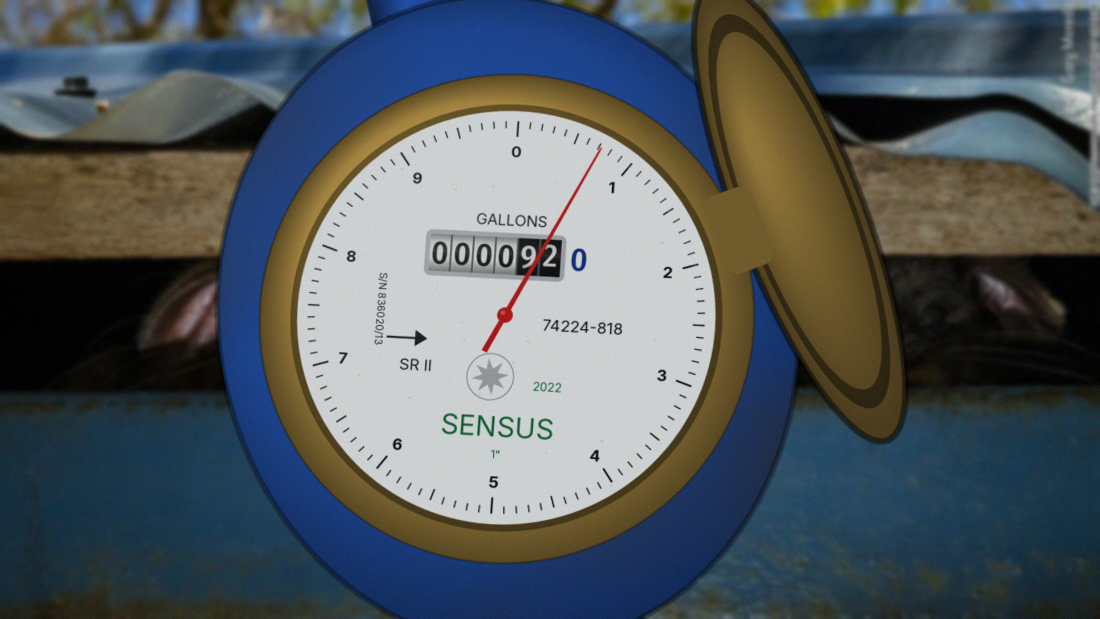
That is 920.7 gal
